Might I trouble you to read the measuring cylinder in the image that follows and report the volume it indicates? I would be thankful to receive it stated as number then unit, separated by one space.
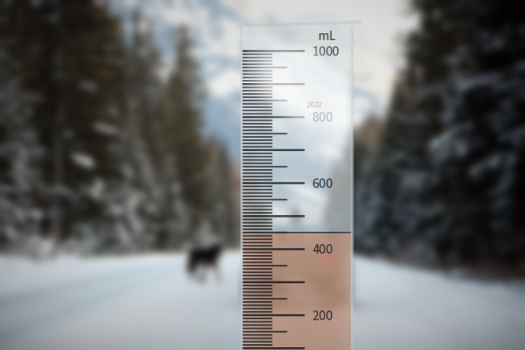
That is 450 mL
